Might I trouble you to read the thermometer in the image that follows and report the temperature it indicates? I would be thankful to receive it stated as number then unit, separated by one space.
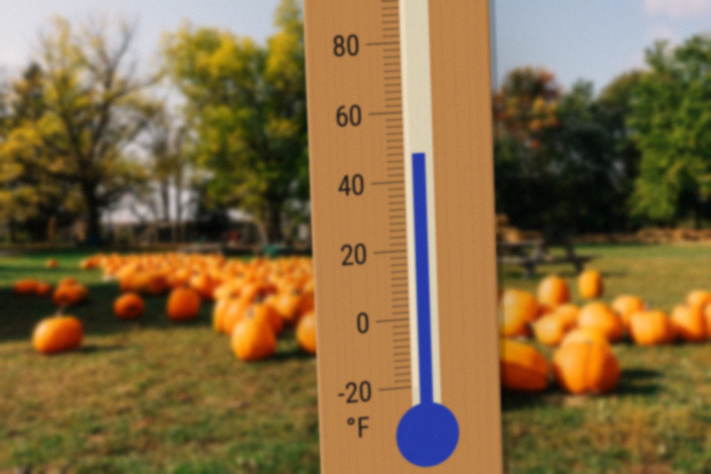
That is 48 °F
